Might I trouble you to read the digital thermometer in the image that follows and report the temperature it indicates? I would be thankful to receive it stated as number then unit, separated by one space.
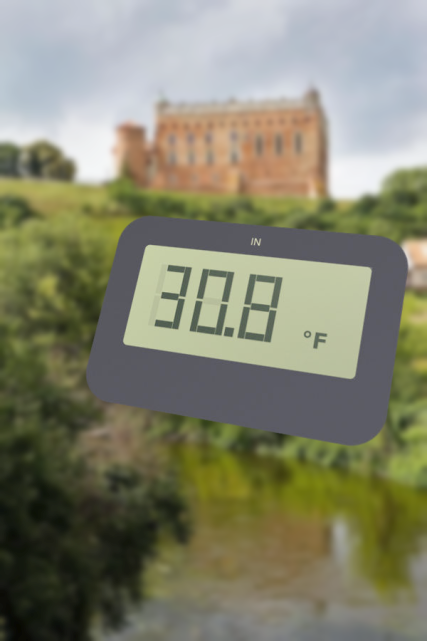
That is 30.8 °F
